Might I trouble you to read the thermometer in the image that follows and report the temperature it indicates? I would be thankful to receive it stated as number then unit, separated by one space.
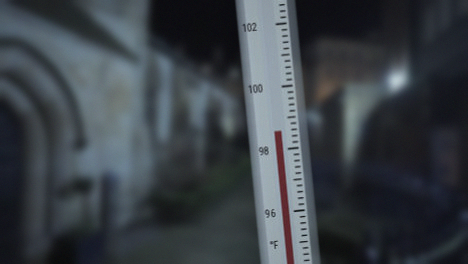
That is 98.6 °F
